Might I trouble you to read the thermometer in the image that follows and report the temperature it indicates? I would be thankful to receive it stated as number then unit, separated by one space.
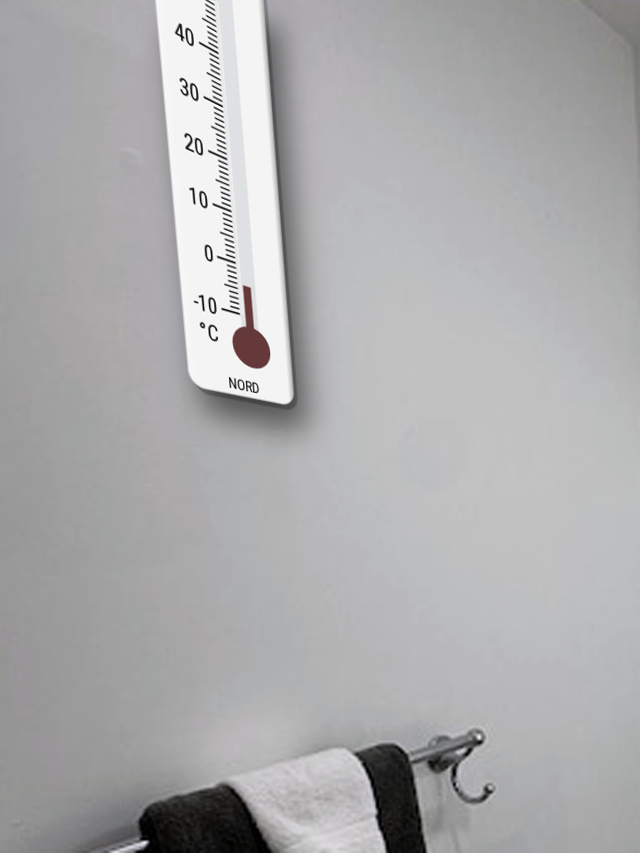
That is -4 °C
